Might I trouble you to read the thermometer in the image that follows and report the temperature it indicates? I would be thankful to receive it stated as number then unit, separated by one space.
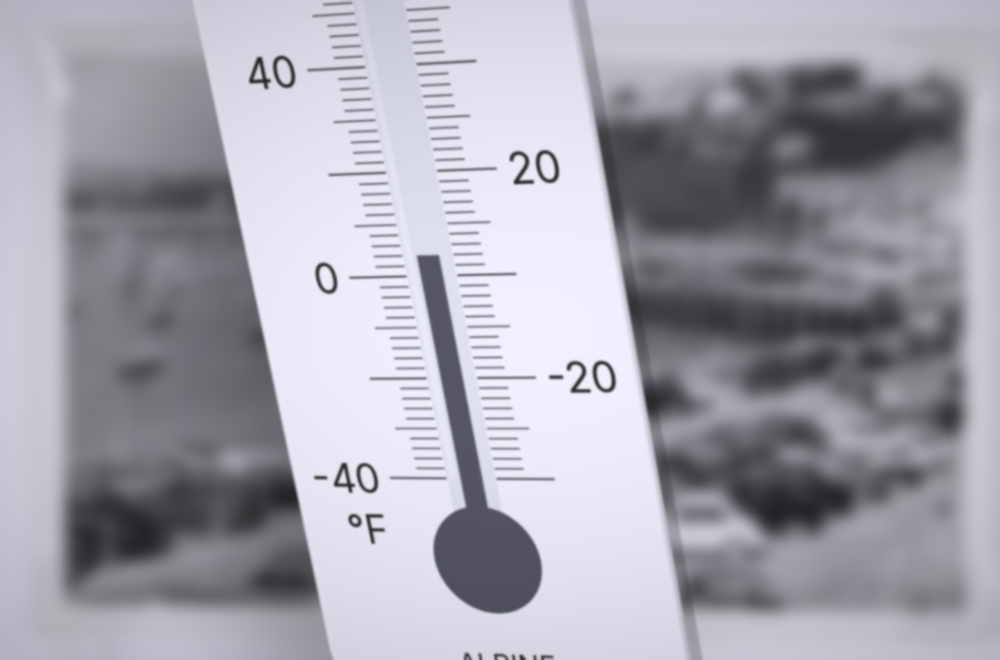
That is 4 °F
